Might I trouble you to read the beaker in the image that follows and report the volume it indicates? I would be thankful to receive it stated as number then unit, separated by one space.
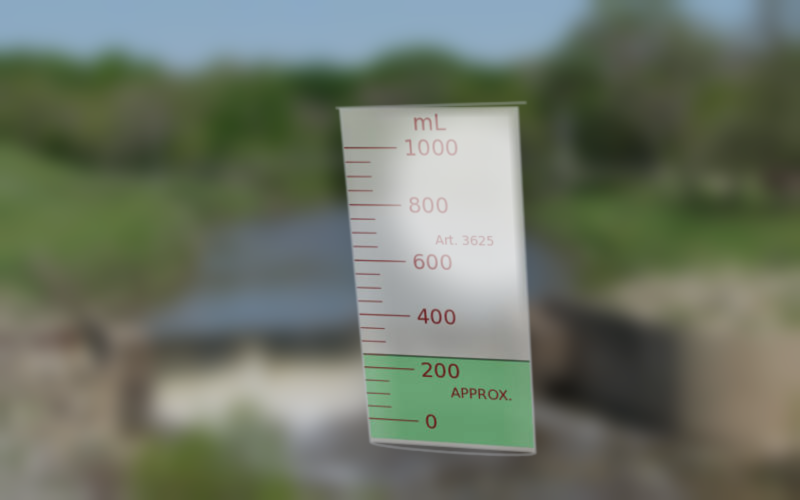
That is 250 mL
